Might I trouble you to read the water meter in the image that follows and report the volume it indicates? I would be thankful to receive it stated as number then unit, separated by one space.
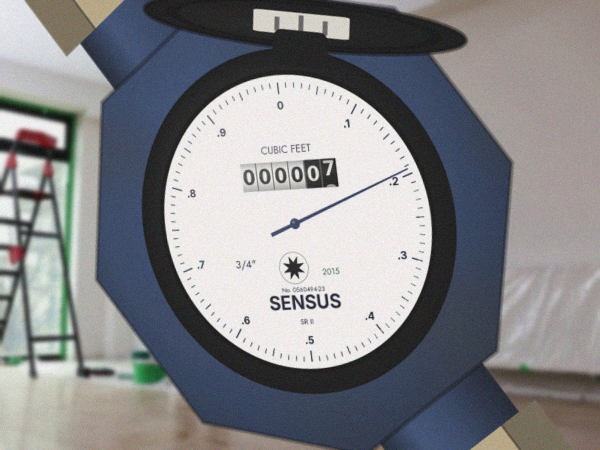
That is 7.19 ft³
